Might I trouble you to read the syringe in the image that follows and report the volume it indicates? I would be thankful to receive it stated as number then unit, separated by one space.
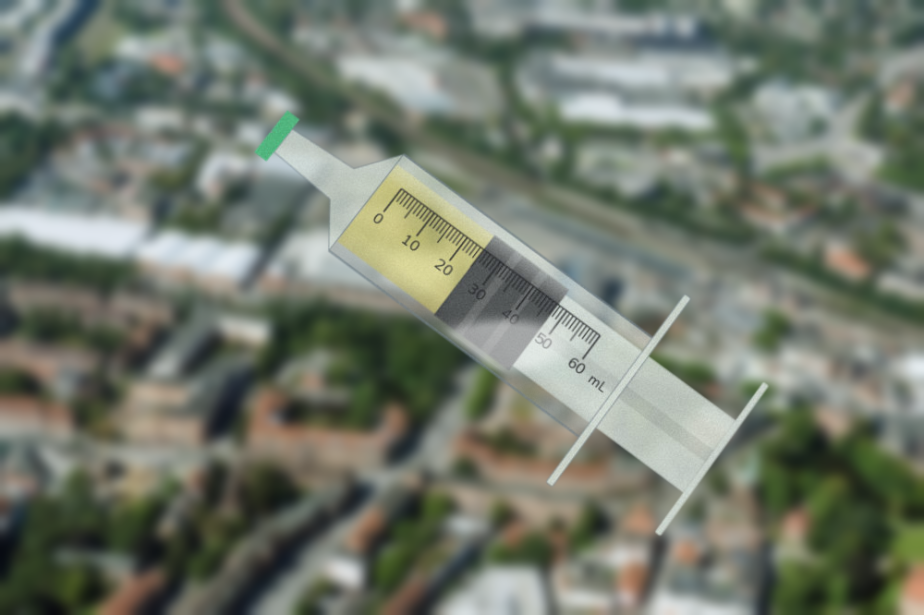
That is 25 mL
